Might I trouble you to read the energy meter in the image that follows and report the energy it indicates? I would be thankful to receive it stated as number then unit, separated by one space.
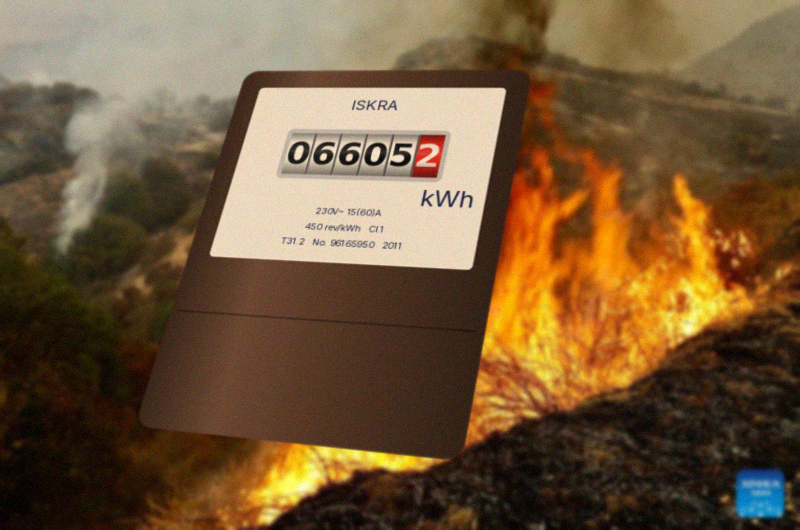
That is 6605.2 kWh
